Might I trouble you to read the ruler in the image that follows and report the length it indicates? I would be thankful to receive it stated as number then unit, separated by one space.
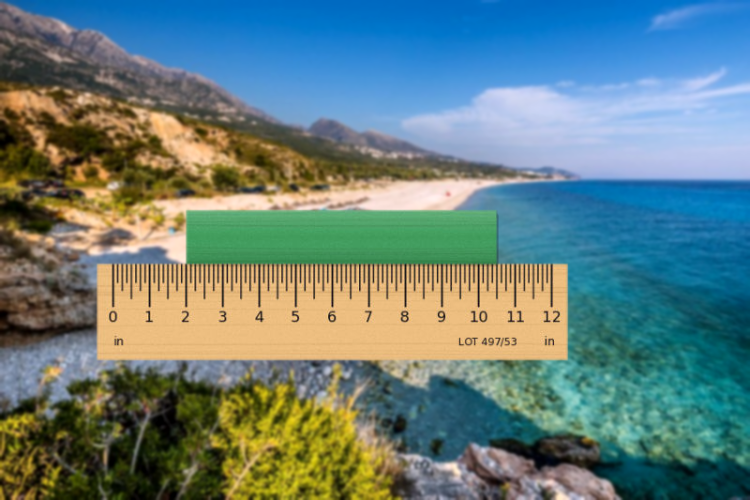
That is 8.5 in
